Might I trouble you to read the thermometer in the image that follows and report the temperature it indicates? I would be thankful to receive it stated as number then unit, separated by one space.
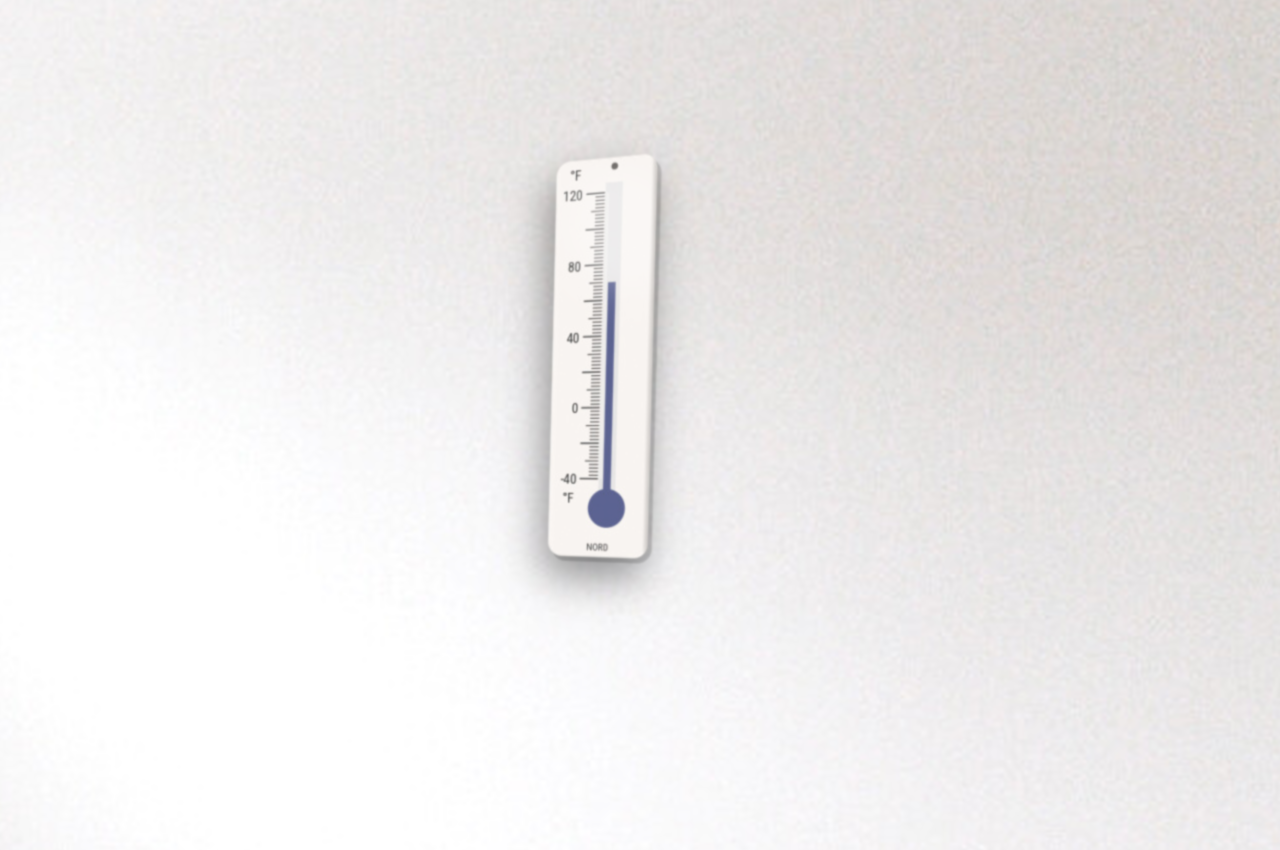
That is 70 °F
